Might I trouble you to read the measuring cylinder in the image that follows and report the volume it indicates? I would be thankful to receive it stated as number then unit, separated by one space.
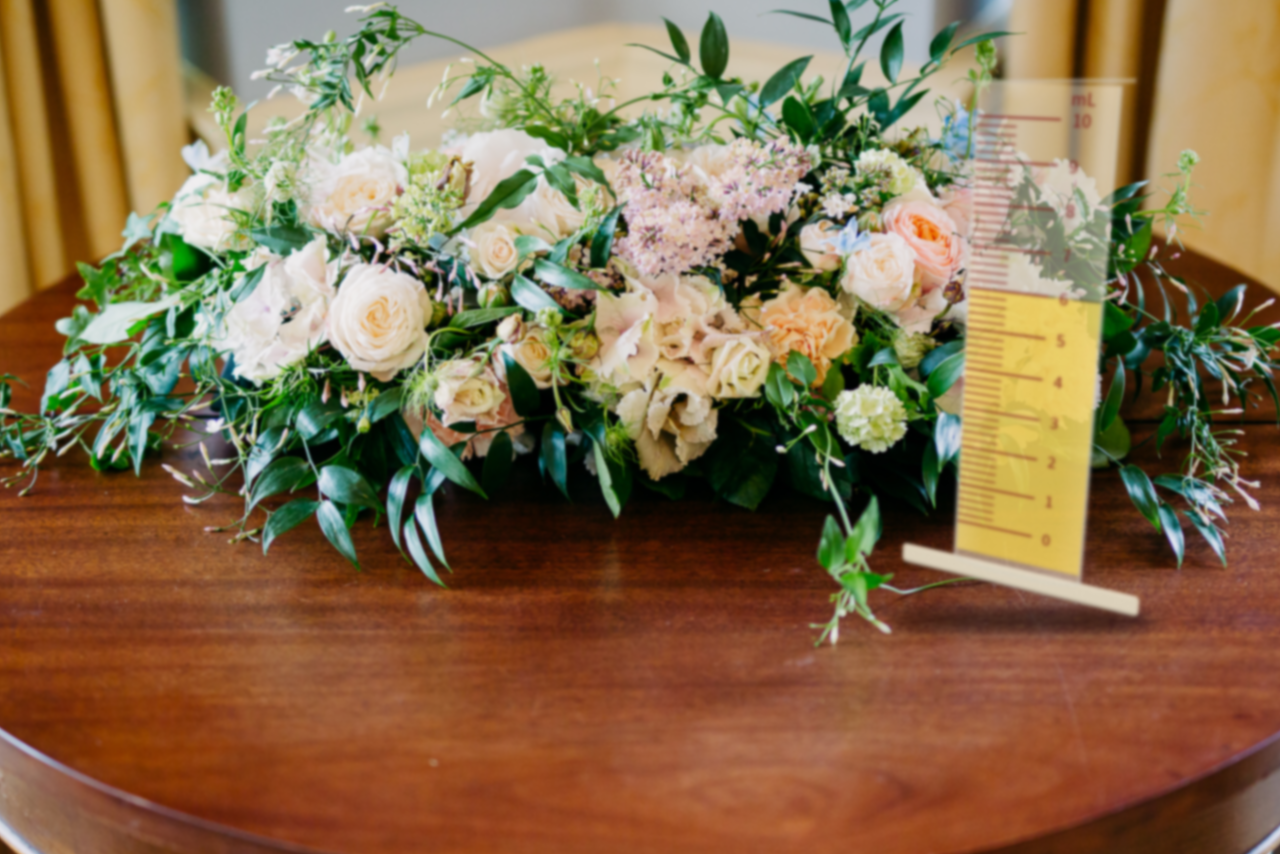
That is 6 mL
